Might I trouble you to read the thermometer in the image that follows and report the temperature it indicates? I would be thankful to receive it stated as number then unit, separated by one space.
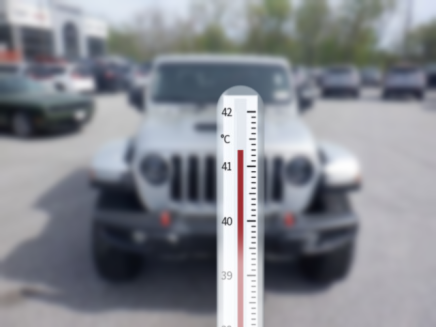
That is 41.3 °C
